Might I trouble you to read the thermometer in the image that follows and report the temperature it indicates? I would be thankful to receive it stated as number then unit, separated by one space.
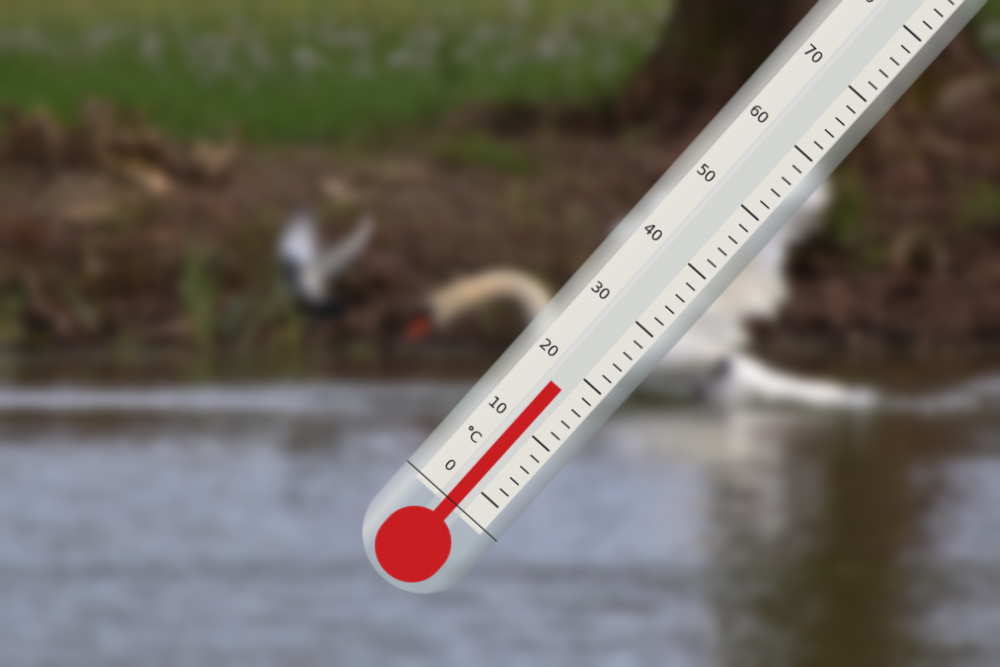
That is 17 °C
